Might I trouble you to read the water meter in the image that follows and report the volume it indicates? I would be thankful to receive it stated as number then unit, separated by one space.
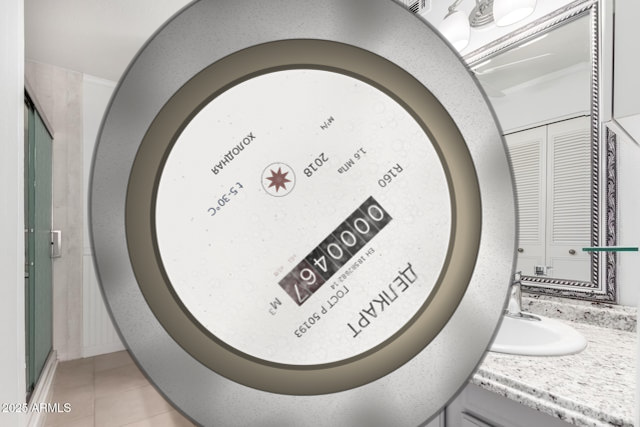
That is 4.67 m³
